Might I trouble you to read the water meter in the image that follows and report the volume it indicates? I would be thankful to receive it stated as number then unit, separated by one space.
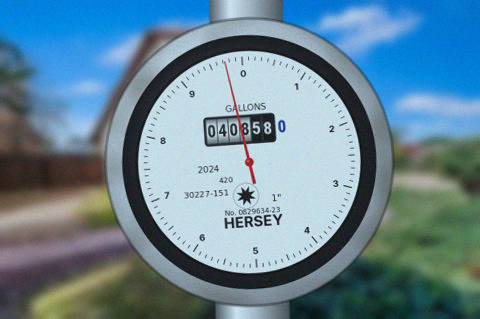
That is 408579.7 gal
